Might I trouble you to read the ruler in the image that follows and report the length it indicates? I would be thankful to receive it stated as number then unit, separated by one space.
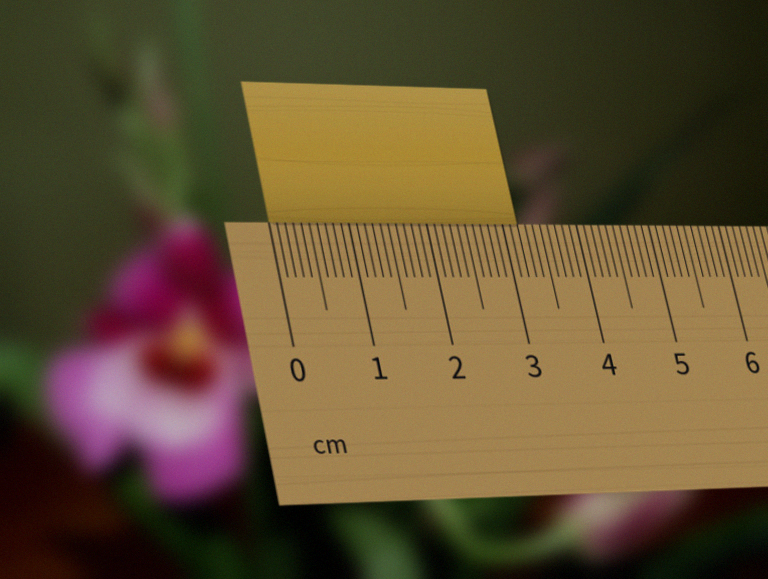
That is 3.2 cm
